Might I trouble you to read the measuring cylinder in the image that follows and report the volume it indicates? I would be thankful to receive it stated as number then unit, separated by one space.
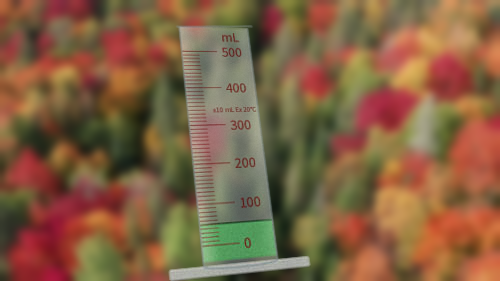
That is 50 mL
